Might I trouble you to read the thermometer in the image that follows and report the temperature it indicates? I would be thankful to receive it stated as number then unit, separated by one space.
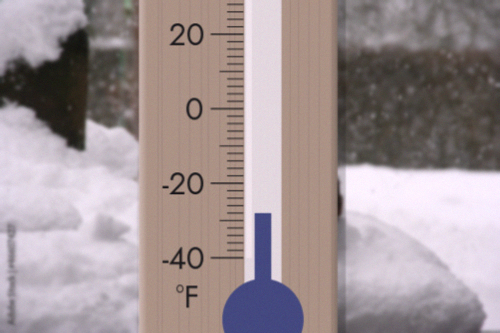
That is -28 °F
